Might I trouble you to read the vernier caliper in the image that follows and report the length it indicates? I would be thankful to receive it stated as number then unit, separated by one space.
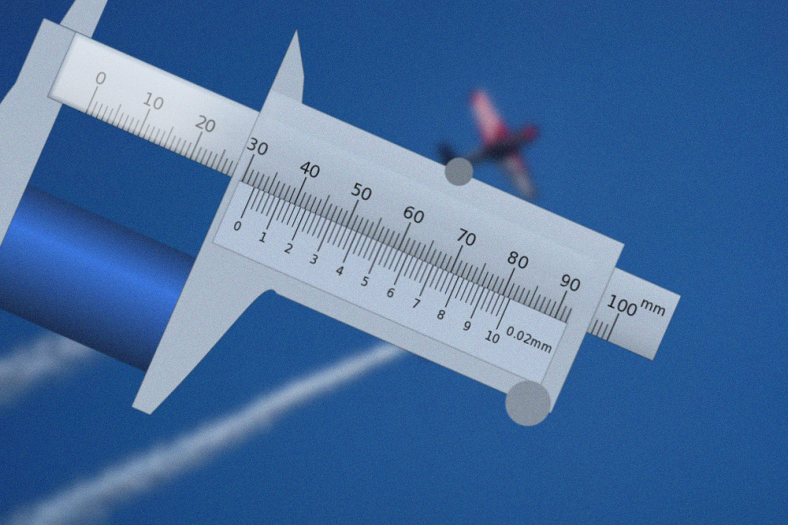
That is 32.4 mm
